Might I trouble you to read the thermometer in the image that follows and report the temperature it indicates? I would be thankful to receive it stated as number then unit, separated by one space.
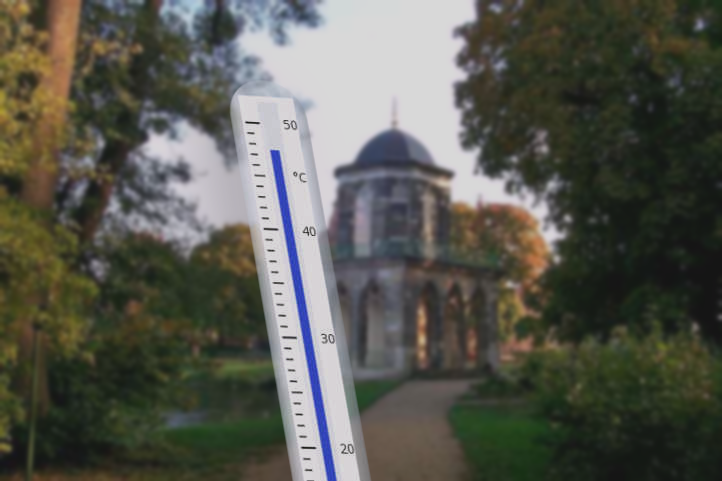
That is 47.5 °C
